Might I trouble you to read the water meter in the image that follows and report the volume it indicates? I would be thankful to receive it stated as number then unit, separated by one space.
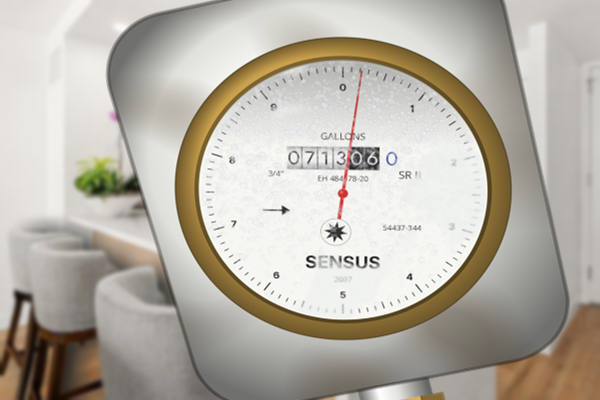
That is 713060.2 gal
